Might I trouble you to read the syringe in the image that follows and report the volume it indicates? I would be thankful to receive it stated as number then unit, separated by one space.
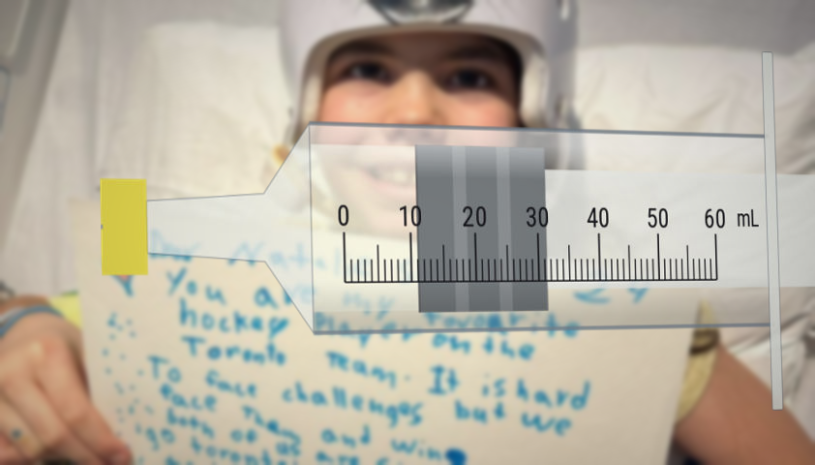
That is 11 mL
